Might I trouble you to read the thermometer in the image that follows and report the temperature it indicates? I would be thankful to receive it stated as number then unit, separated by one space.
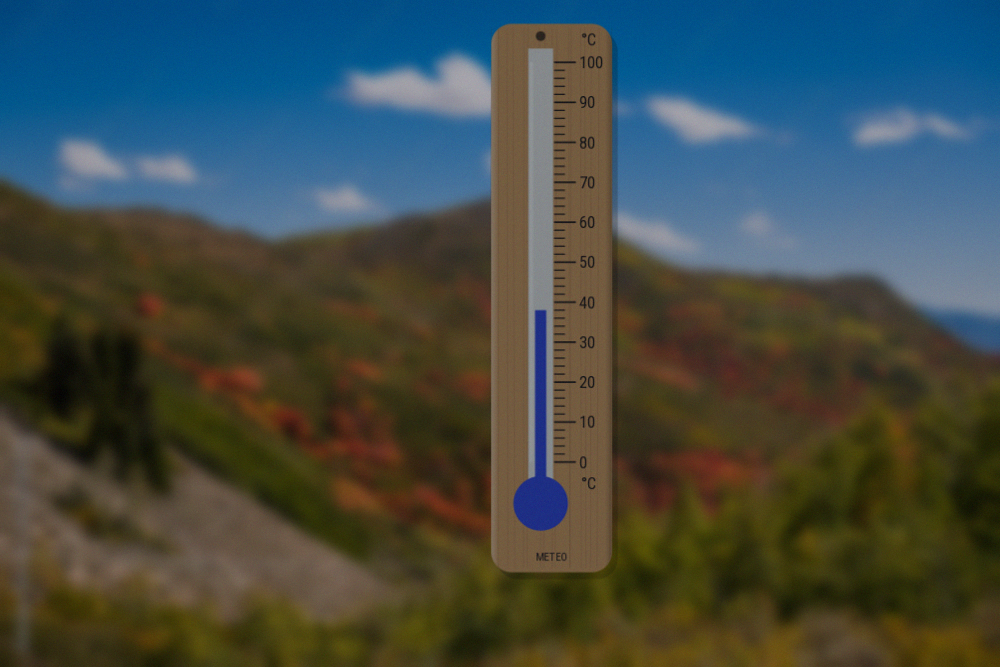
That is 38 °C
